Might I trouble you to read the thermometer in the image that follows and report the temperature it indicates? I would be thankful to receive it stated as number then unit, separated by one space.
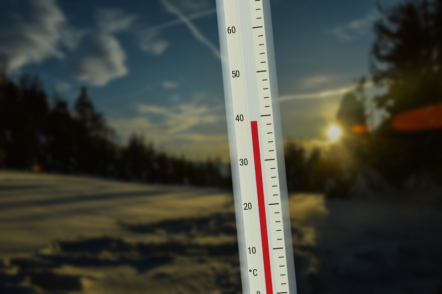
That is 39 °C
